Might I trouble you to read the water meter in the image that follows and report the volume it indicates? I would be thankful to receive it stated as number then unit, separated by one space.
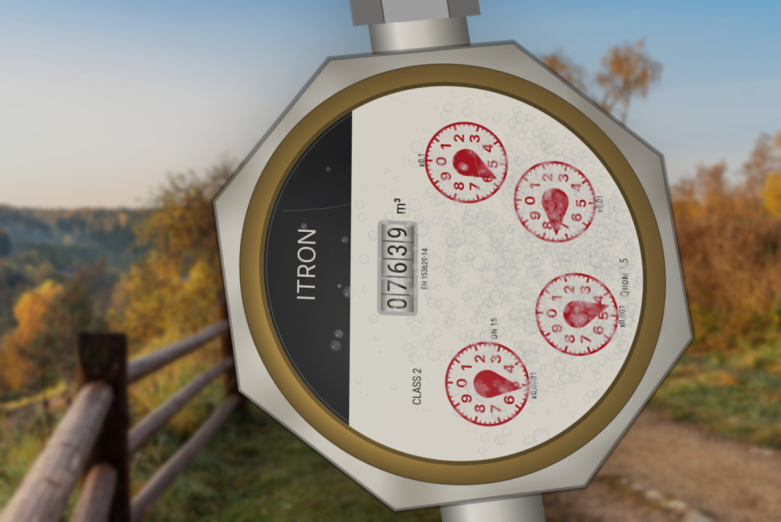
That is 7639.5745 m³
